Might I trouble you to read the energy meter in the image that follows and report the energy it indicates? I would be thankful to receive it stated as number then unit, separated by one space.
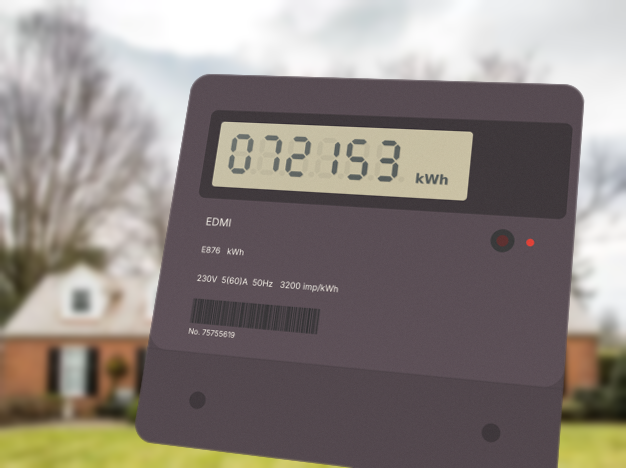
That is 72153 kWh
